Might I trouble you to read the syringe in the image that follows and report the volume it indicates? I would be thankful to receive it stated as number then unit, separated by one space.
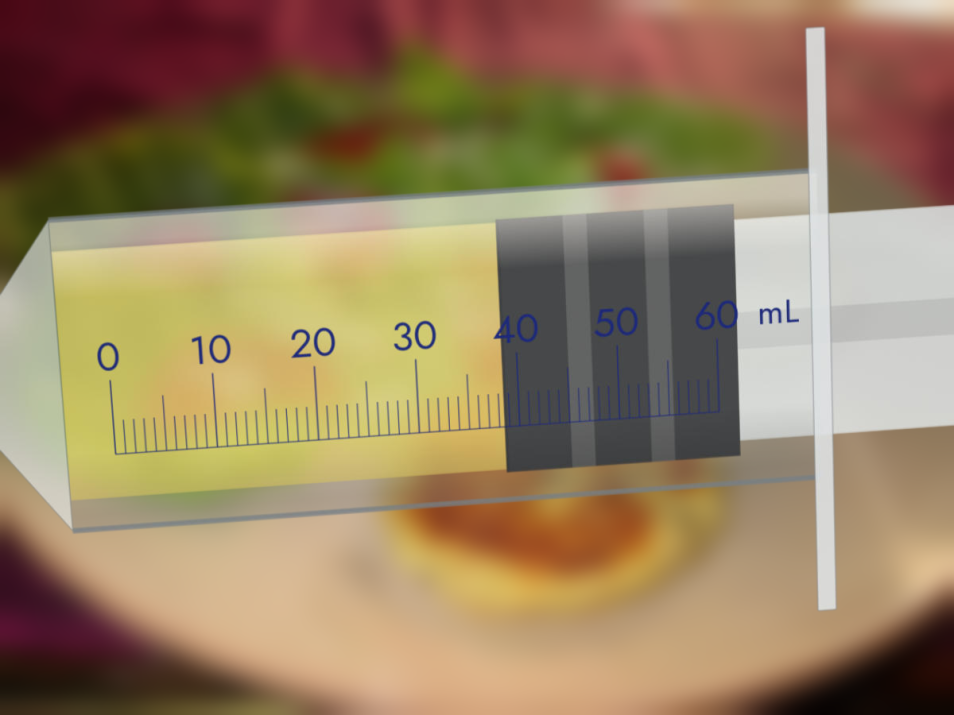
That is 38.5 mL
